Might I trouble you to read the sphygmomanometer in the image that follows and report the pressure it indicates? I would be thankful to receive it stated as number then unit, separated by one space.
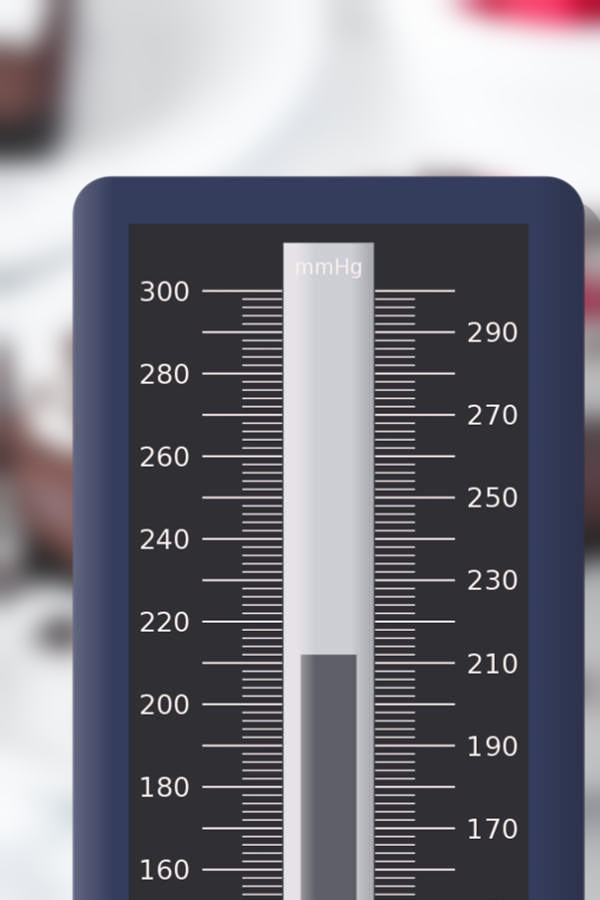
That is 212 mmHg
